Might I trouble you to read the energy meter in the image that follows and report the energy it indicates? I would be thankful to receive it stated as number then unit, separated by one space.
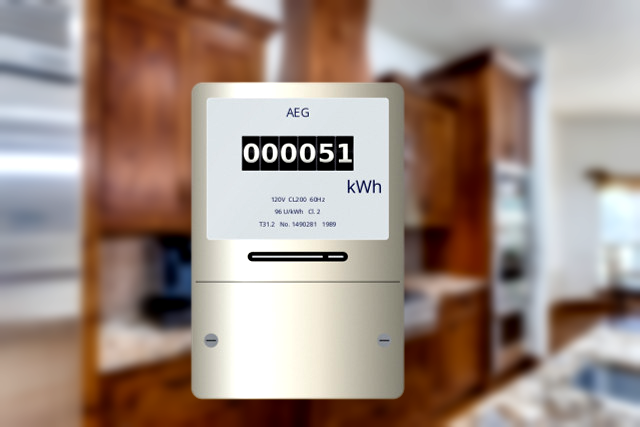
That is 51 kWh
